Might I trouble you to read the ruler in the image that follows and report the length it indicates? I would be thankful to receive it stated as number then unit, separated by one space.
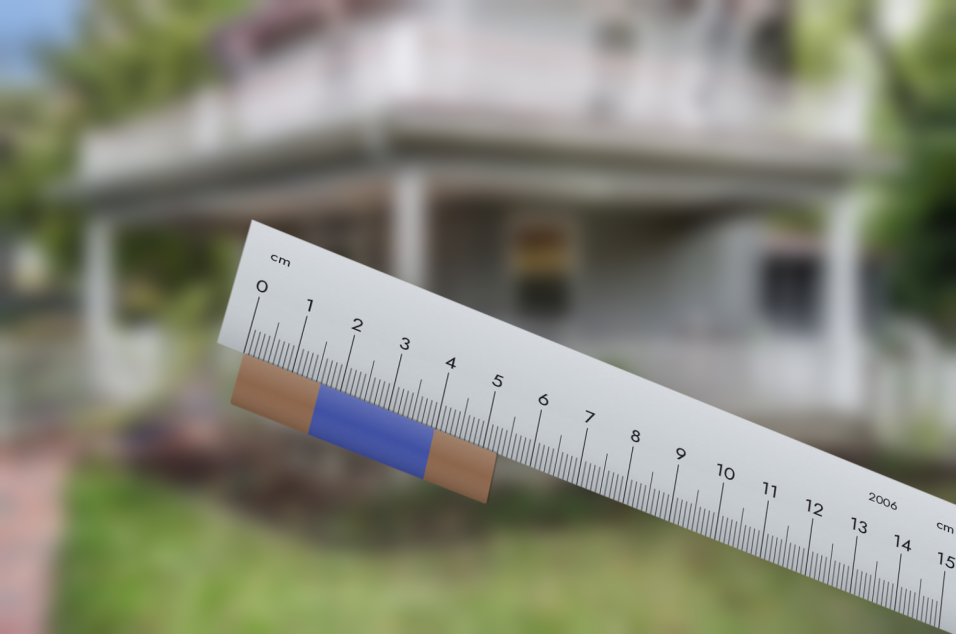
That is 5.3 cm
